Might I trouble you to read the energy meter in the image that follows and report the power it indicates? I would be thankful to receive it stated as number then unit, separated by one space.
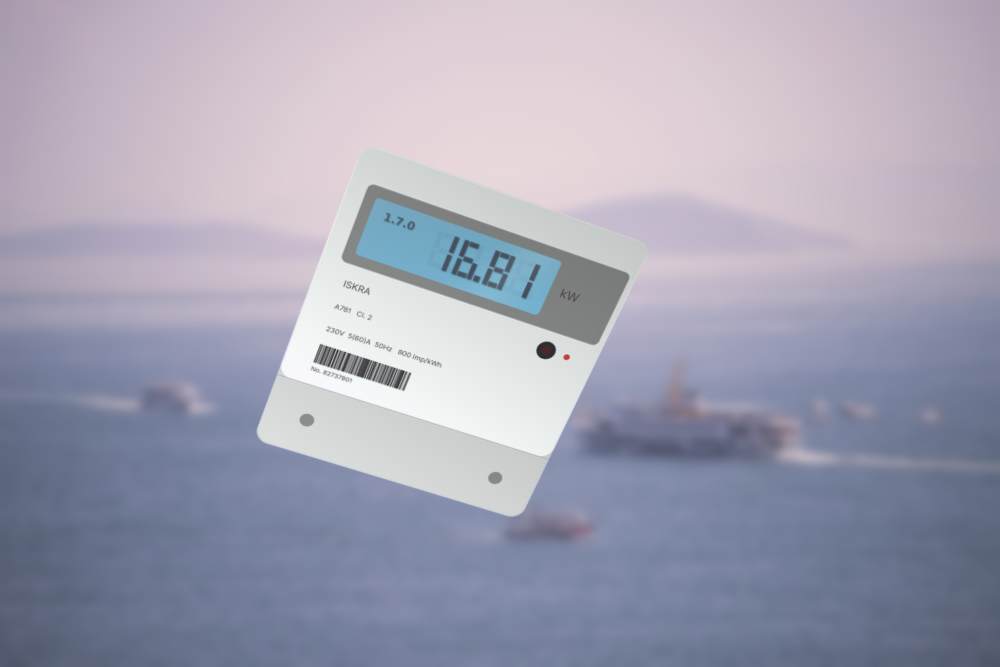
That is 16.81 kW
